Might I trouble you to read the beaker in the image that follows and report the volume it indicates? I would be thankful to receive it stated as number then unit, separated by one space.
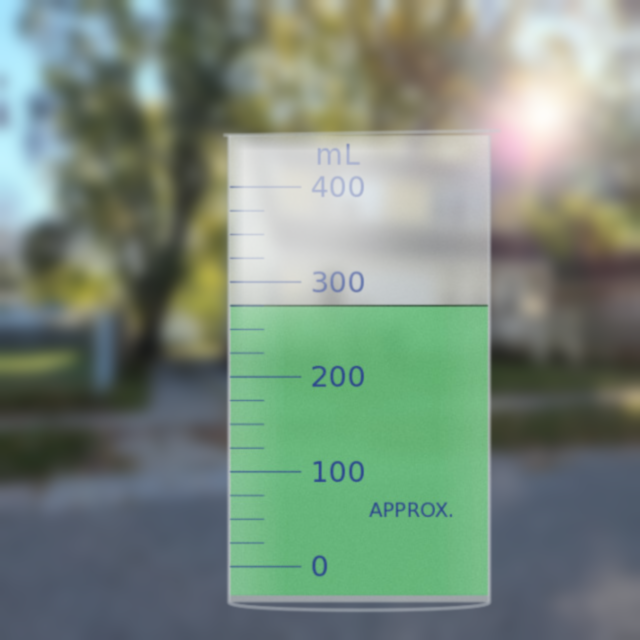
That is 275 mL
